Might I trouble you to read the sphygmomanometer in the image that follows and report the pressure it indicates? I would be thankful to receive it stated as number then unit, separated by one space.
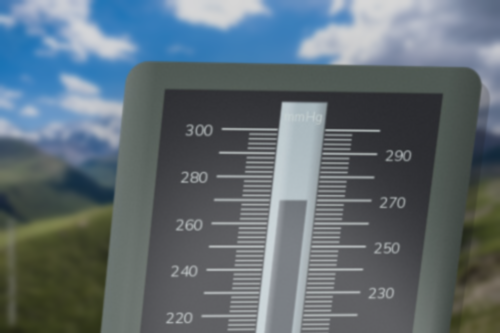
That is 270 mmHg
